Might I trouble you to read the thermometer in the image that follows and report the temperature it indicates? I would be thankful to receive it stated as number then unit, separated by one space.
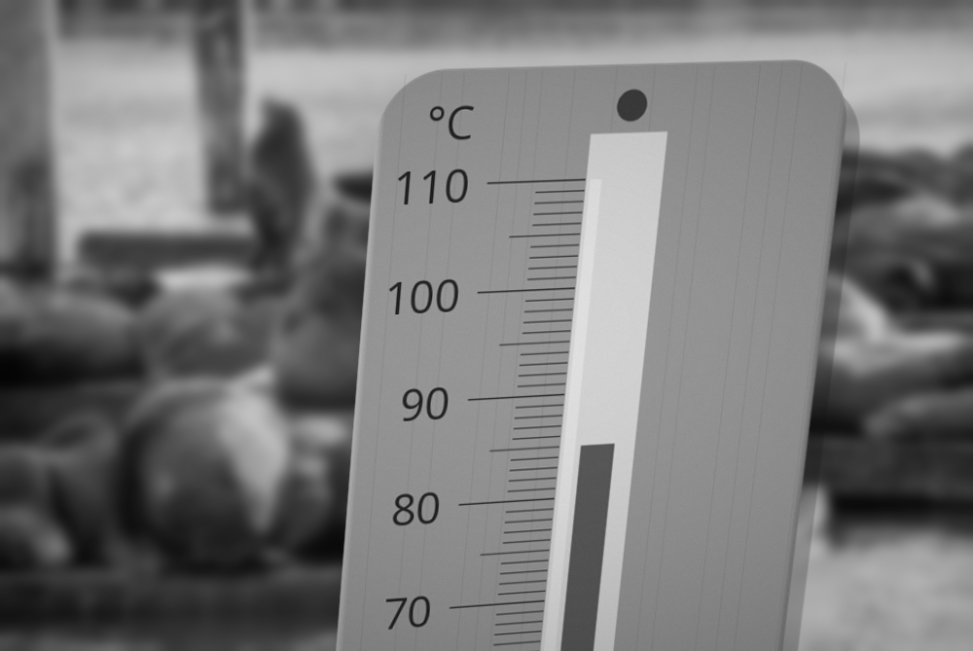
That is 85 °C
